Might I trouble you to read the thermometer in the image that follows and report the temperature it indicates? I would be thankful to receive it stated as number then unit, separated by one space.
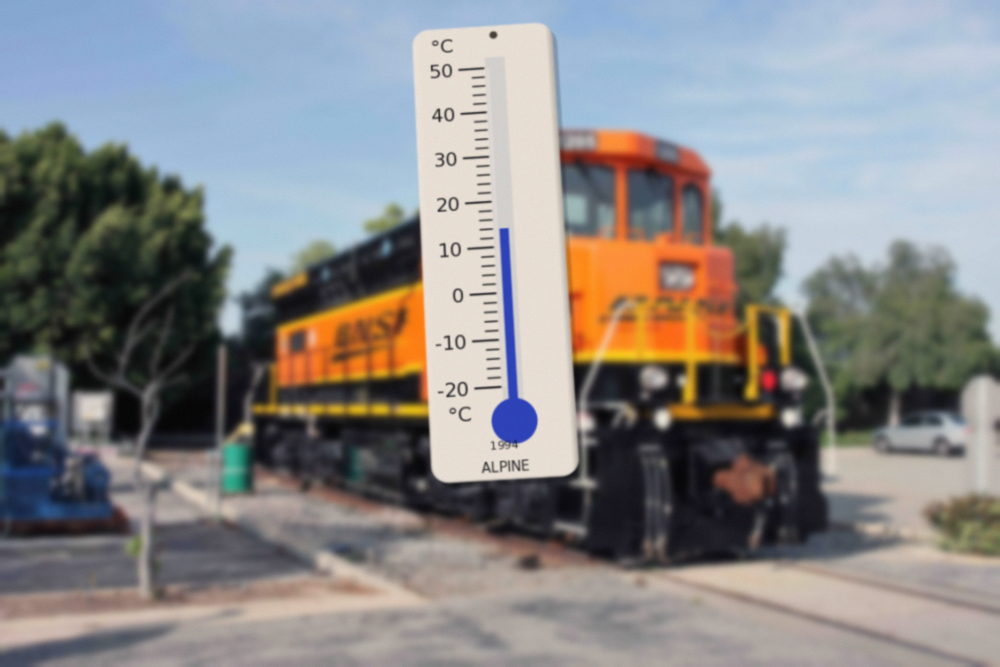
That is 14 °C
